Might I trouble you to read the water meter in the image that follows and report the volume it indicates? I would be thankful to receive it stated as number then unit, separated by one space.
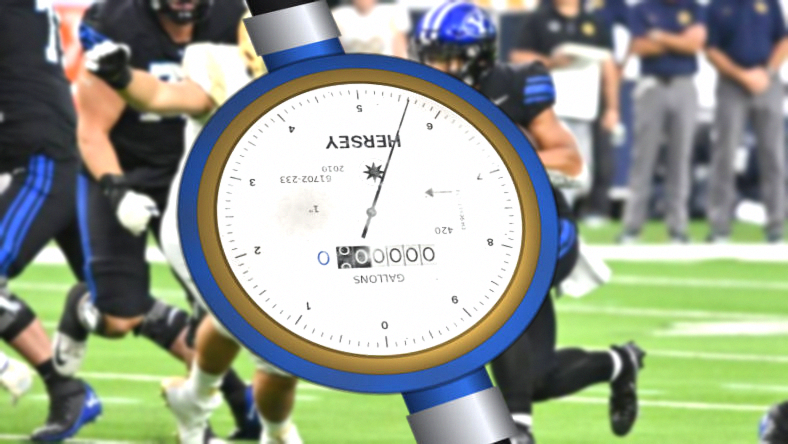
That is 85.6 gal
